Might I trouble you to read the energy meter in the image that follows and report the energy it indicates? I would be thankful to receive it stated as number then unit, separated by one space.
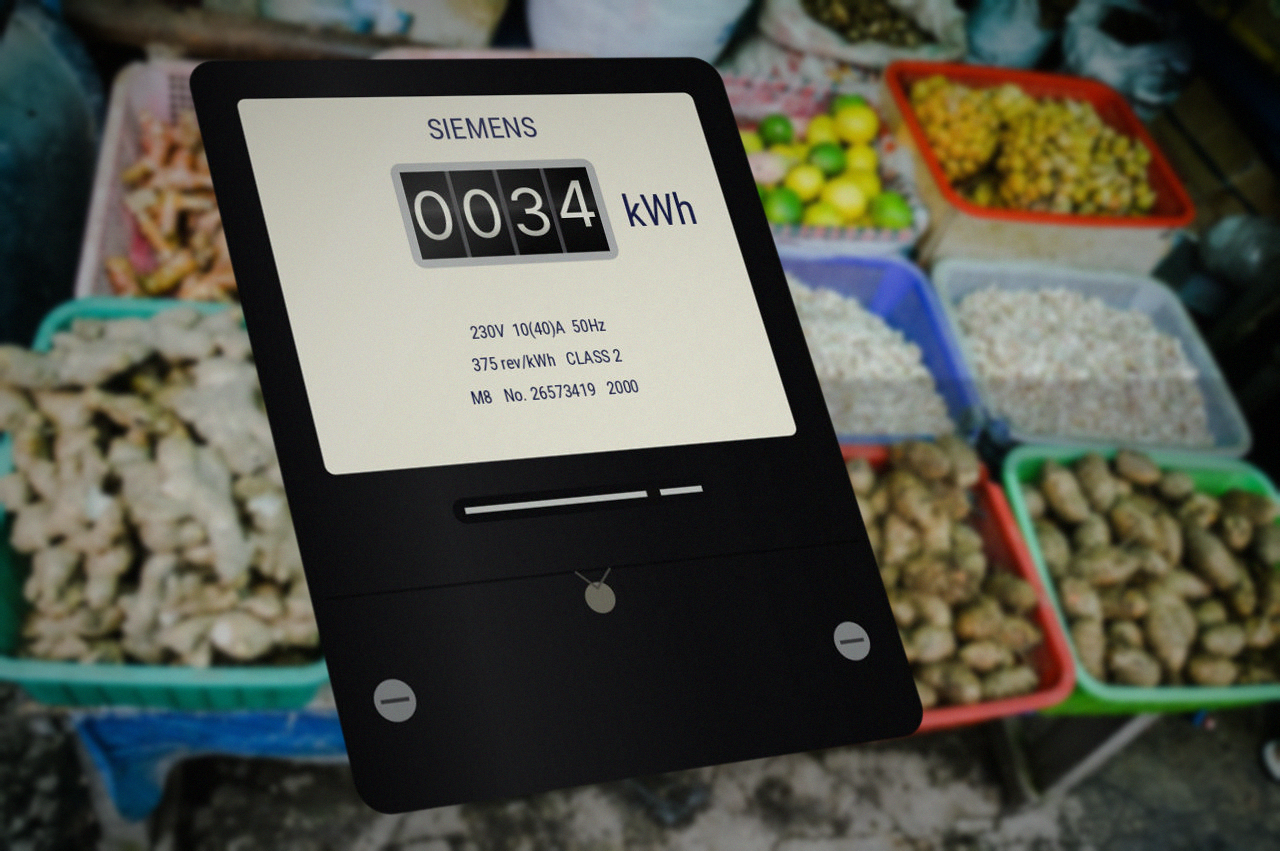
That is 34 kWh
